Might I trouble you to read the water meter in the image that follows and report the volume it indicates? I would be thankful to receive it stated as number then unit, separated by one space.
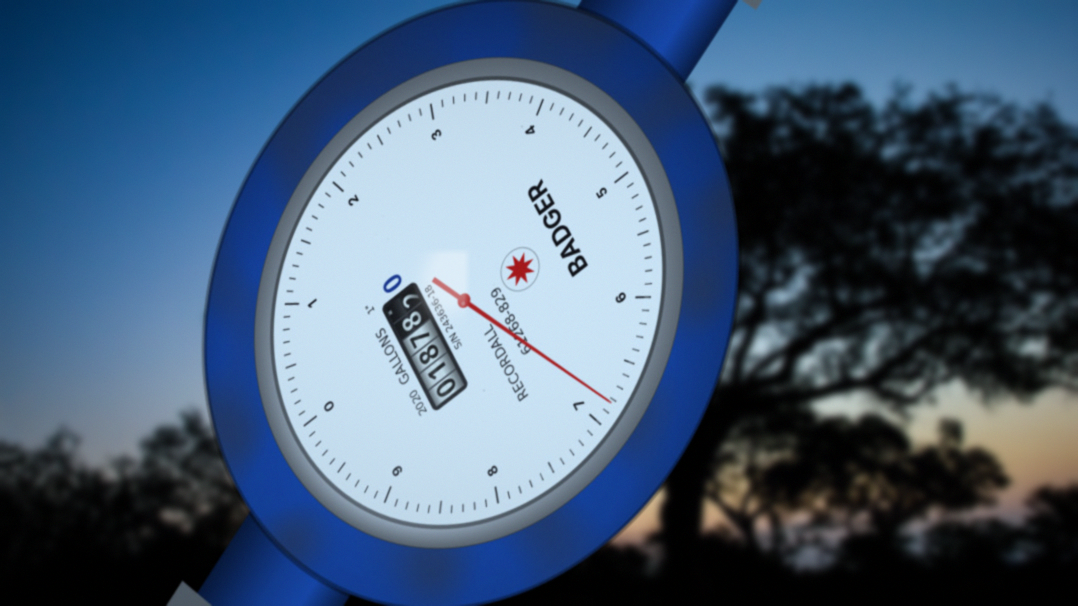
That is 187816.8 gal
